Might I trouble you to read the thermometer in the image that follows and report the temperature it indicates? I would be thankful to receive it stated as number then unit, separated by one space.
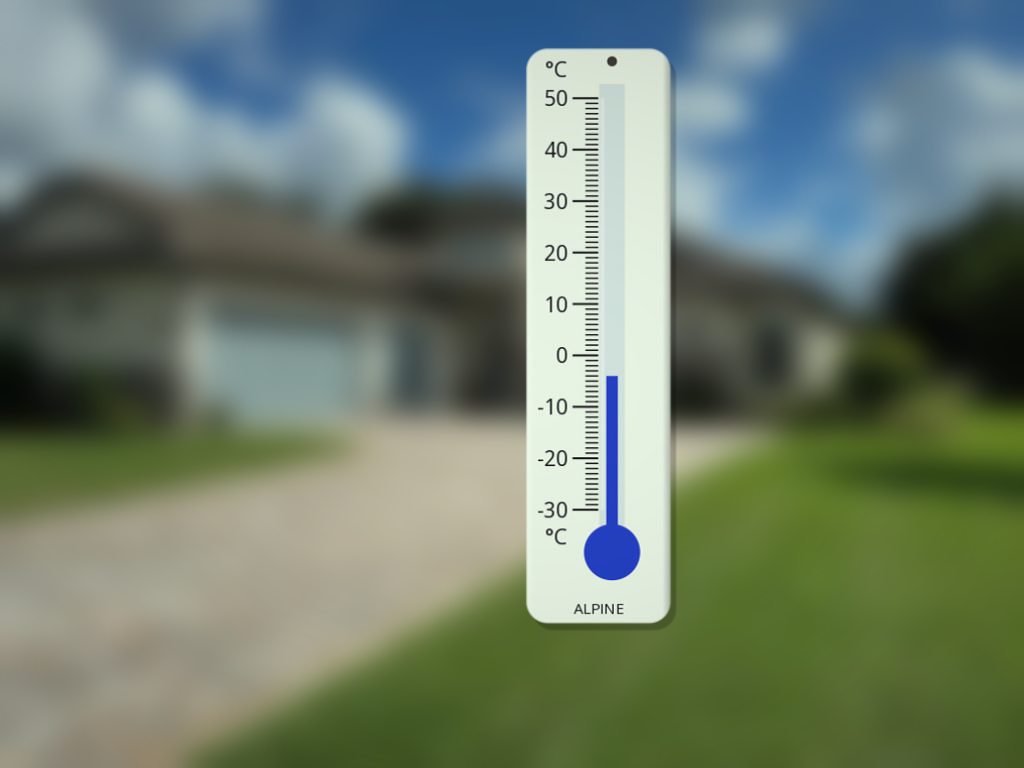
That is -4 °C
